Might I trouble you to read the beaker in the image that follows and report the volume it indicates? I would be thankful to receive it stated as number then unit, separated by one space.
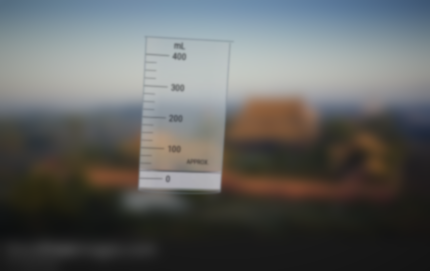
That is 25 mL
